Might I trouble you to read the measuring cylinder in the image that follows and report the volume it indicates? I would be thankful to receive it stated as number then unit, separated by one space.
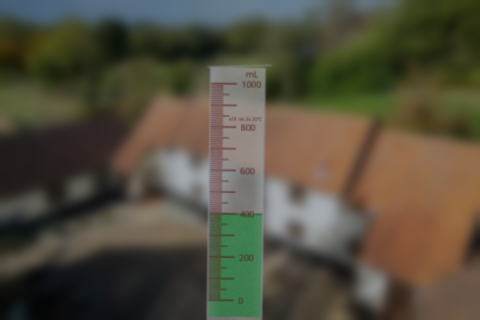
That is 400 mL
